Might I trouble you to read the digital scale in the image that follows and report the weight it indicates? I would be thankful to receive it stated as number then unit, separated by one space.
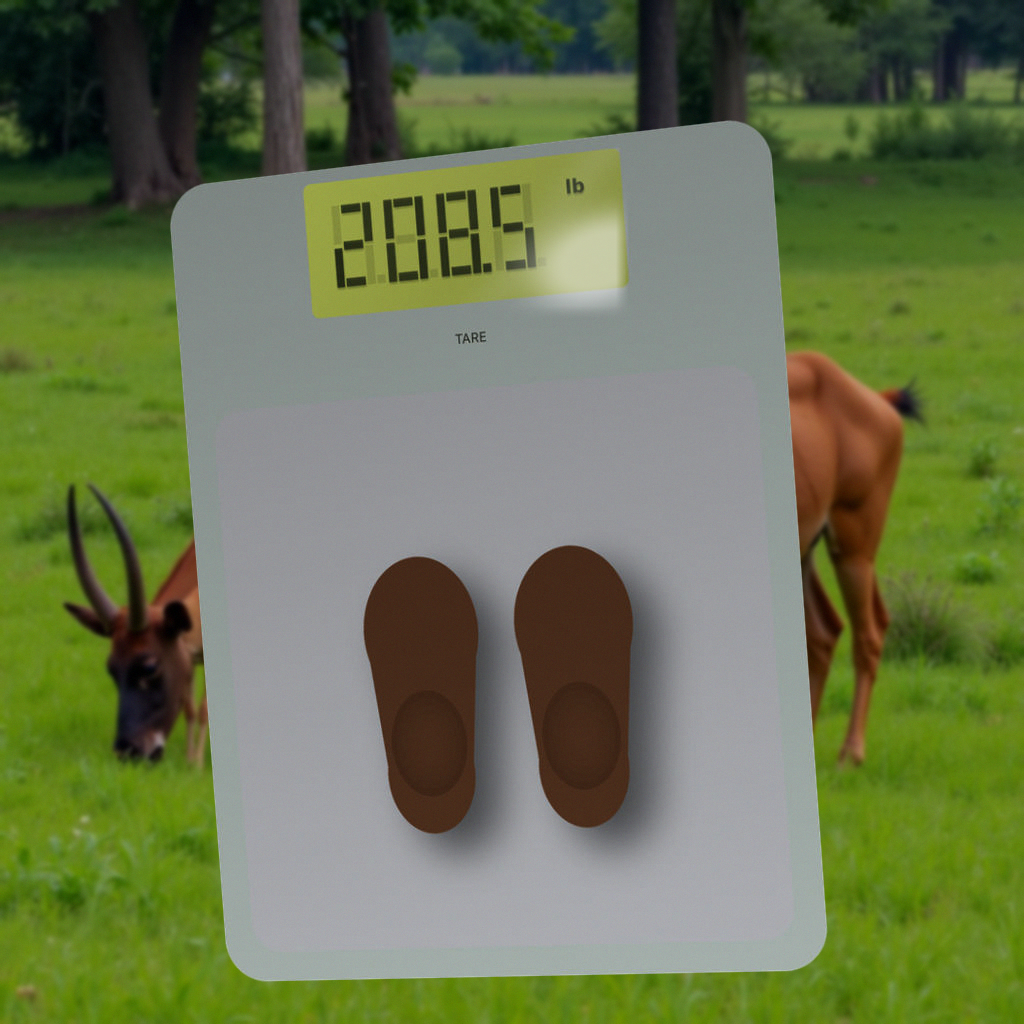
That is 208.5 lb
